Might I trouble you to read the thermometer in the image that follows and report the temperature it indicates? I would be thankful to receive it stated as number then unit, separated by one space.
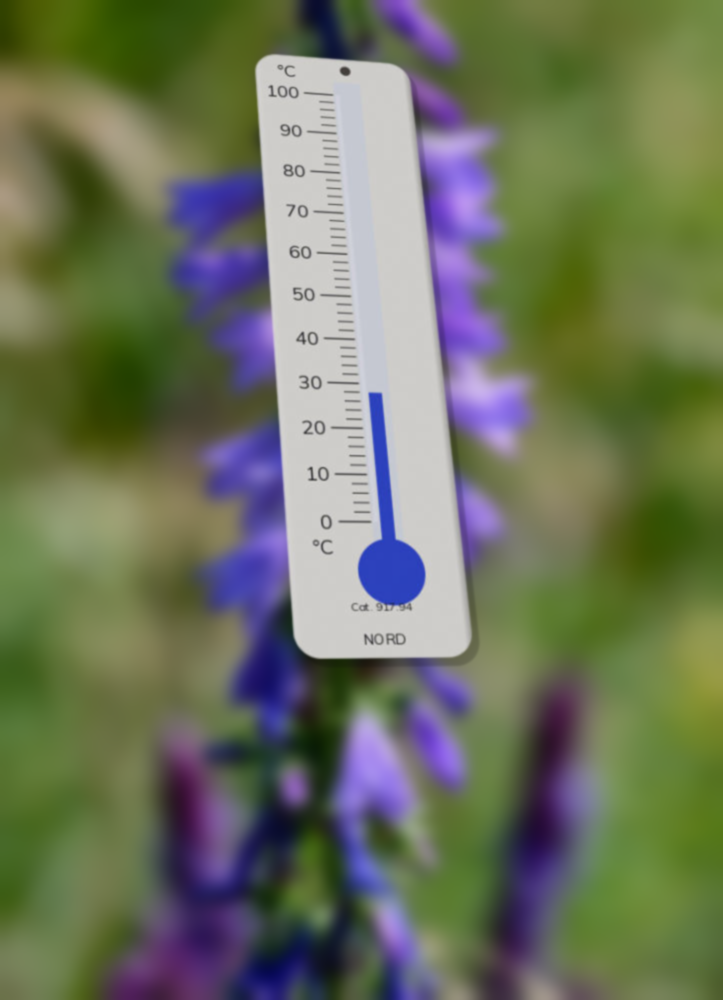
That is 28 °C
